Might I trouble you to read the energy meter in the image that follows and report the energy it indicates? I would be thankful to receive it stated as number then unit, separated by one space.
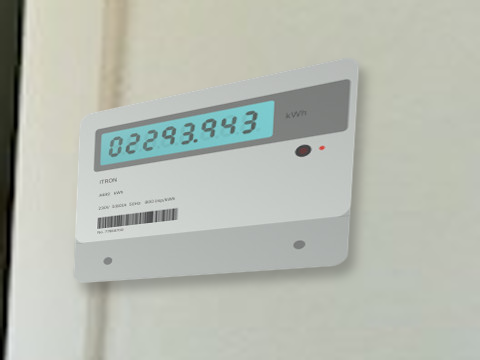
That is 2293.943 kWh
